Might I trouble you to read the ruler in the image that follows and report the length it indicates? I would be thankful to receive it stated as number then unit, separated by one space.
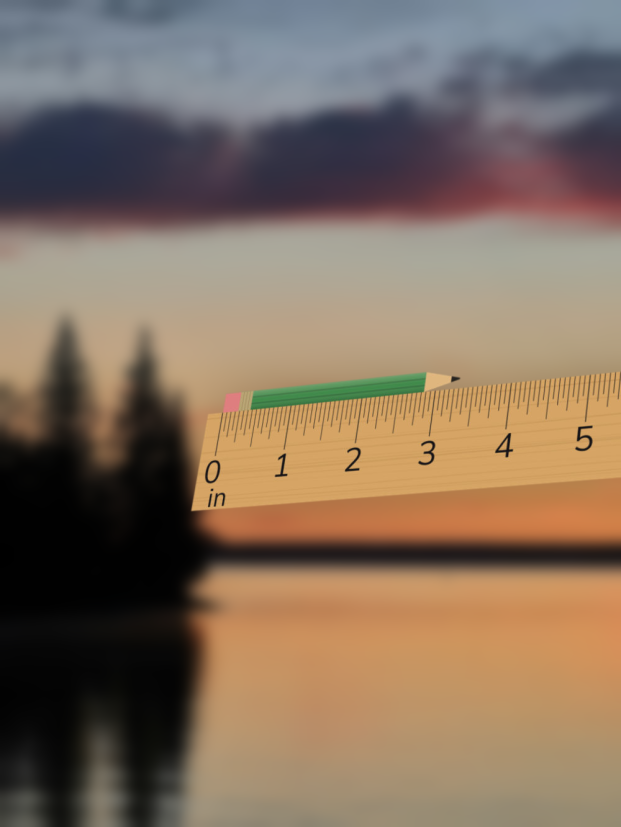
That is 3.3125 in
